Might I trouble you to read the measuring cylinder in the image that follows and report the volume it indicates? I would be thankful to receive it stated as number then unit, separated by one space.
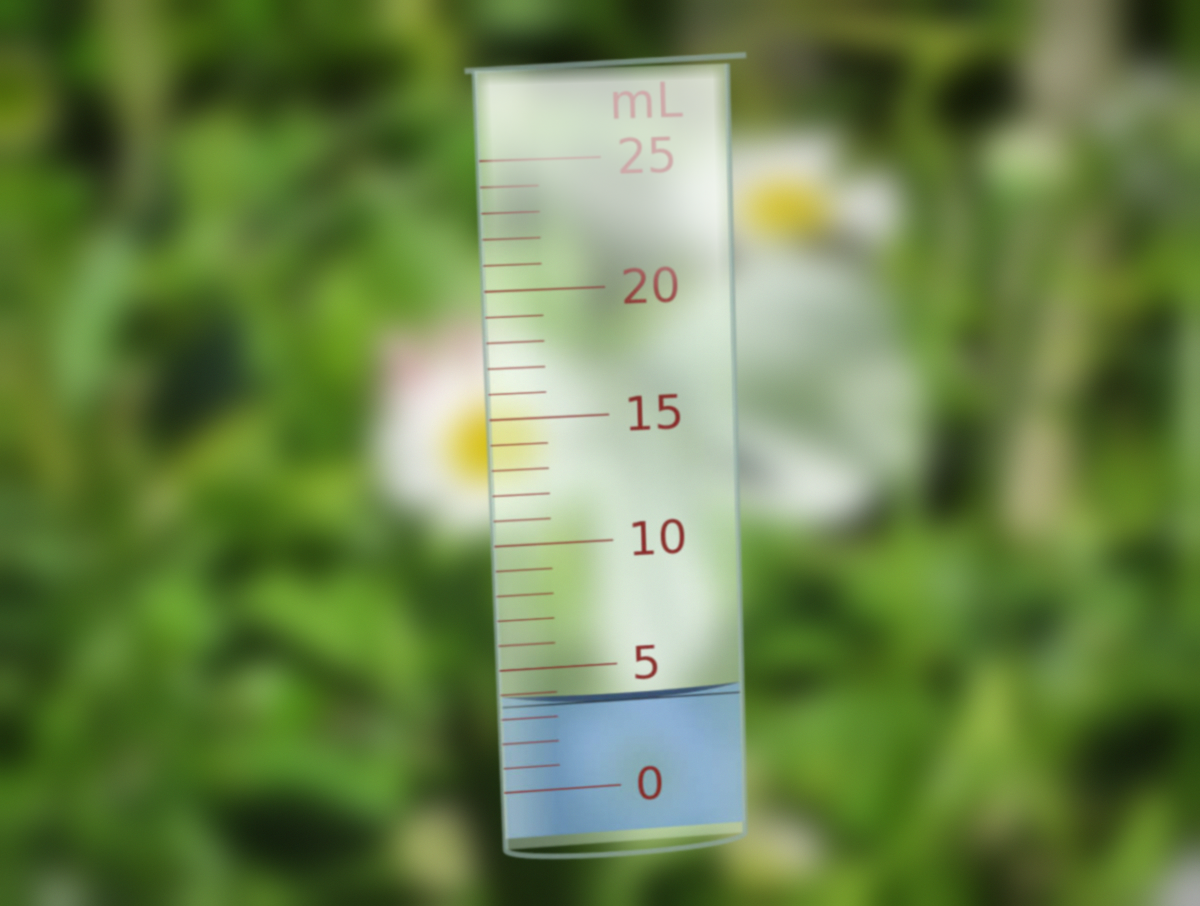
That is 3.5 mL
